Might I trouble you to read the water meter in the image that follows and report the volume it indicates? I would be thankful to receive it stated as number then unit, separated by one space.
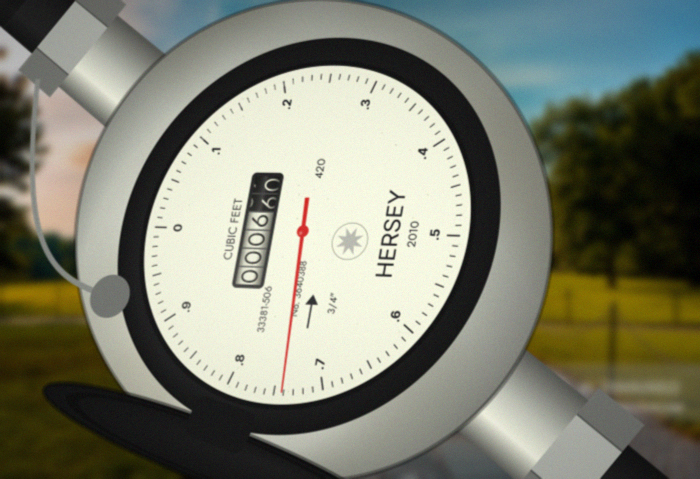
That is 659.74 ft³
